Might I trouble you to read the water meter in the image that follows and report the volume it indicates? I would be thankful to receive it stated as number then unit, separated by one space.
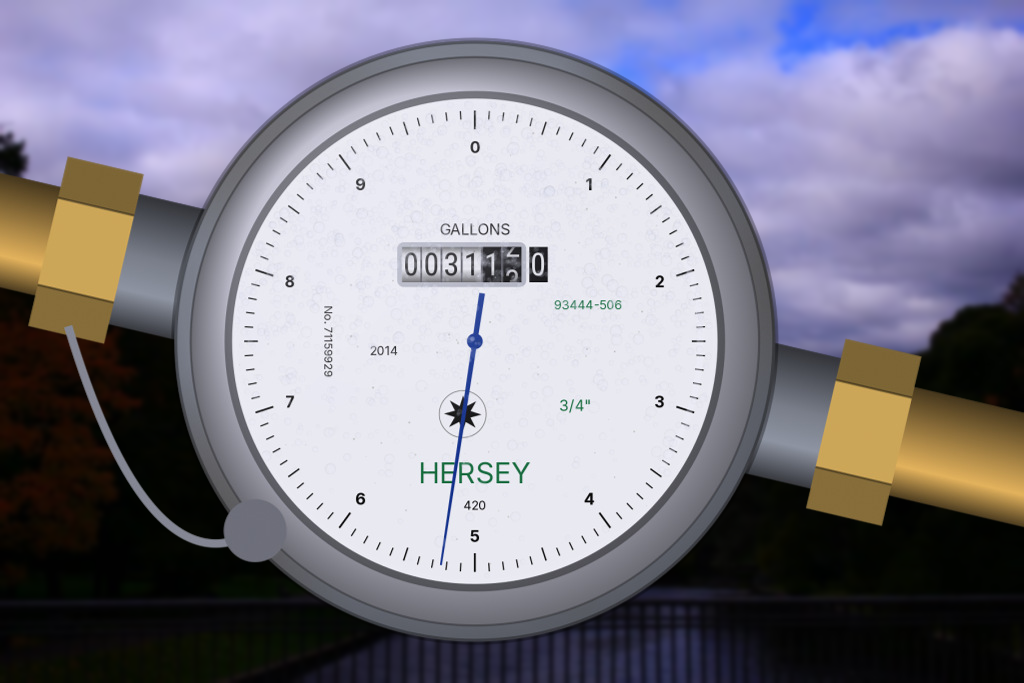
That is 31125.2 gal
